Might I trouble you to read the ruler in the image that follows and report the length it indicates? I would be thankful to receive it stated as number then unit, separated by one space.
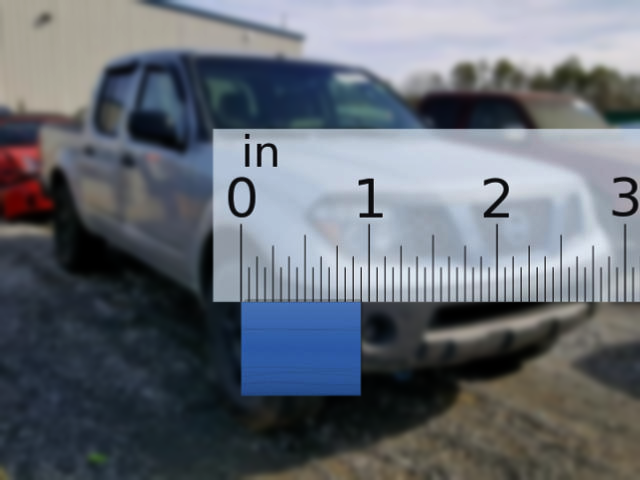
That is 0.9375 in
